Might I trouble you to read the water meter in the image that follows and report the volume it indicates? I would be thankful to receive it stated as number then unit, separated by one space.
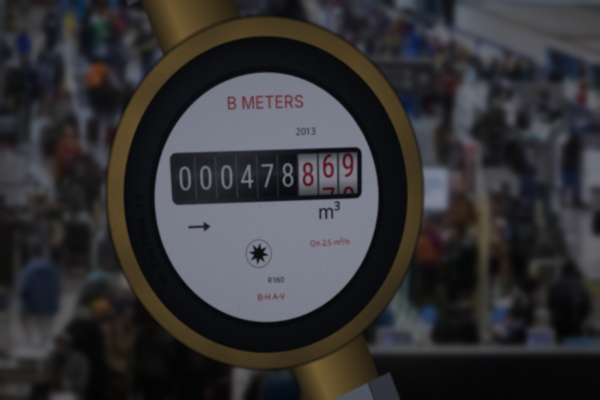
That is 478.869 m³
